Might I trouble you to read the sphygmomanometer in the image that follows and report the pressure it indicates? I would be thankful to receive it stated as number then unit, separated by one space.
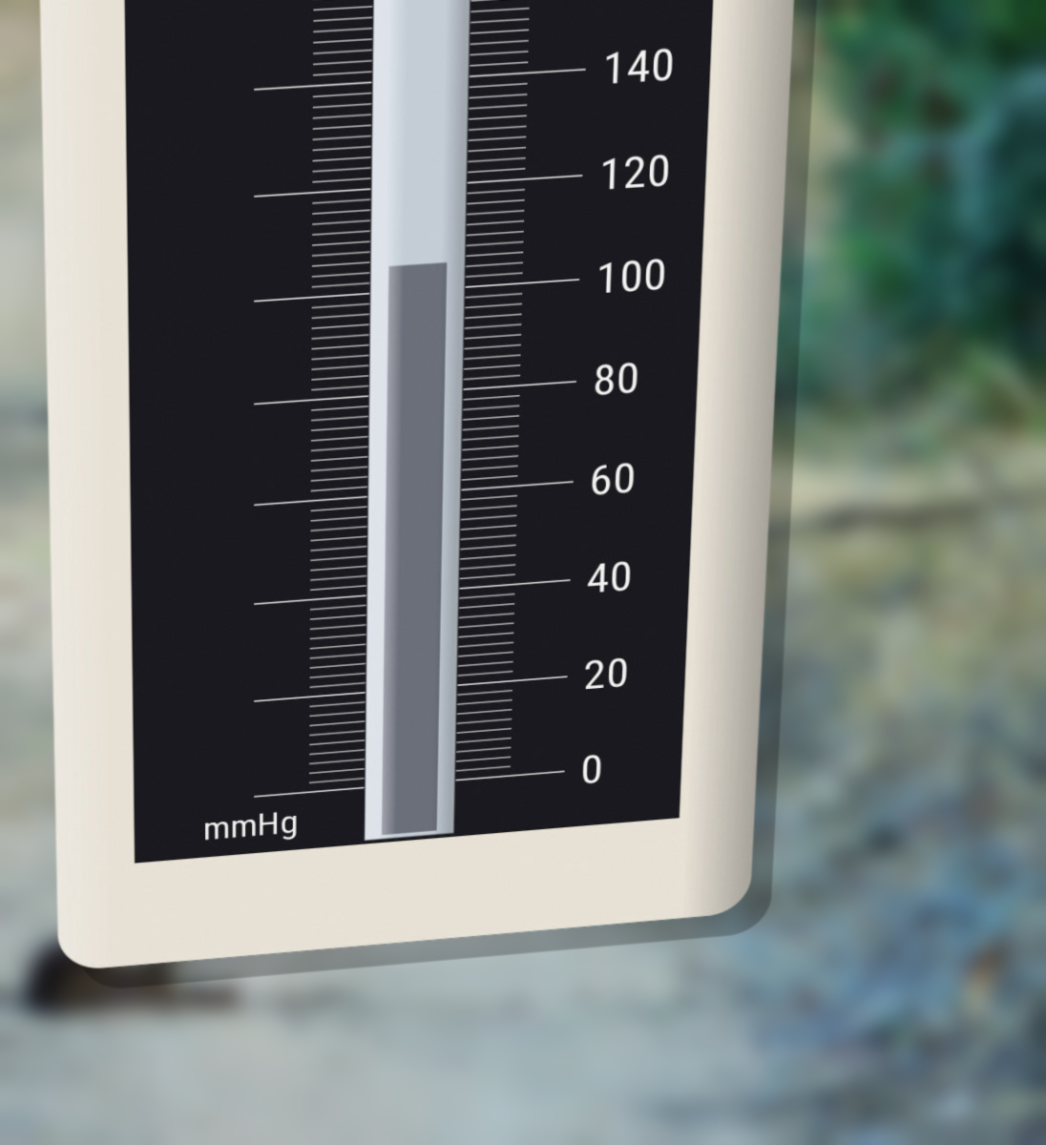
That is 105 mmHg
